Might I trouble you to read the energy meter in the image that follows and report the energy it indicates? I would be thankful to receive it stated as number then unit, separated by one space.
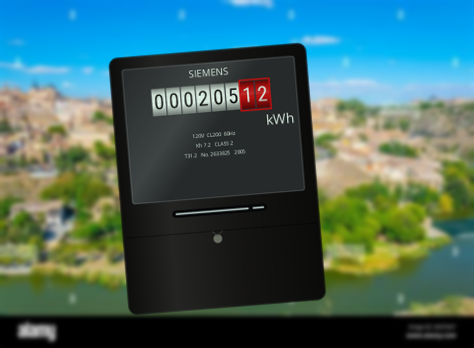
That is 205.12 kWh
